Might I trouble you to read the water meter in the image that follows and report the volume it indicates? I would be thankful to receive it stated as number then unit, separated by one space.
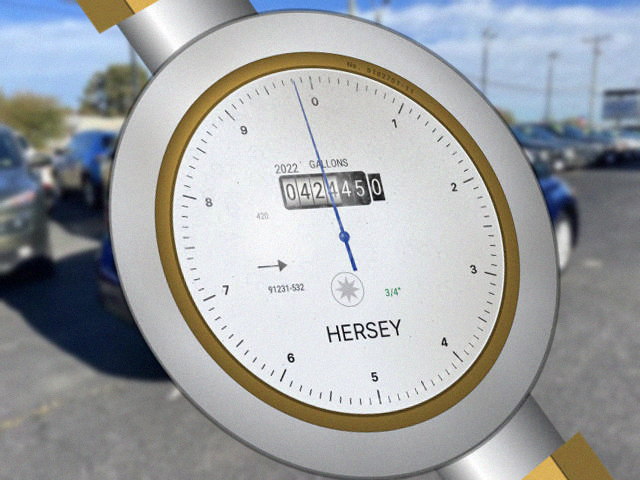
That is 424449.8 gal
